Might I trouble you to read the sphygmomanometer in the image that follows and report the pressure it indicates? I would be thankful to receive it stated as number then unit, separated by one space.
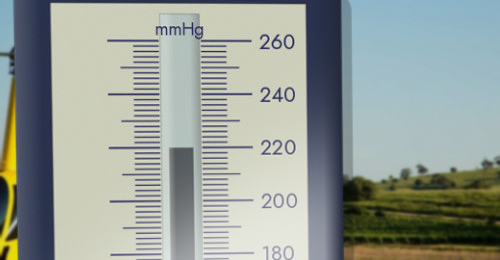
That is 220 mmHg
